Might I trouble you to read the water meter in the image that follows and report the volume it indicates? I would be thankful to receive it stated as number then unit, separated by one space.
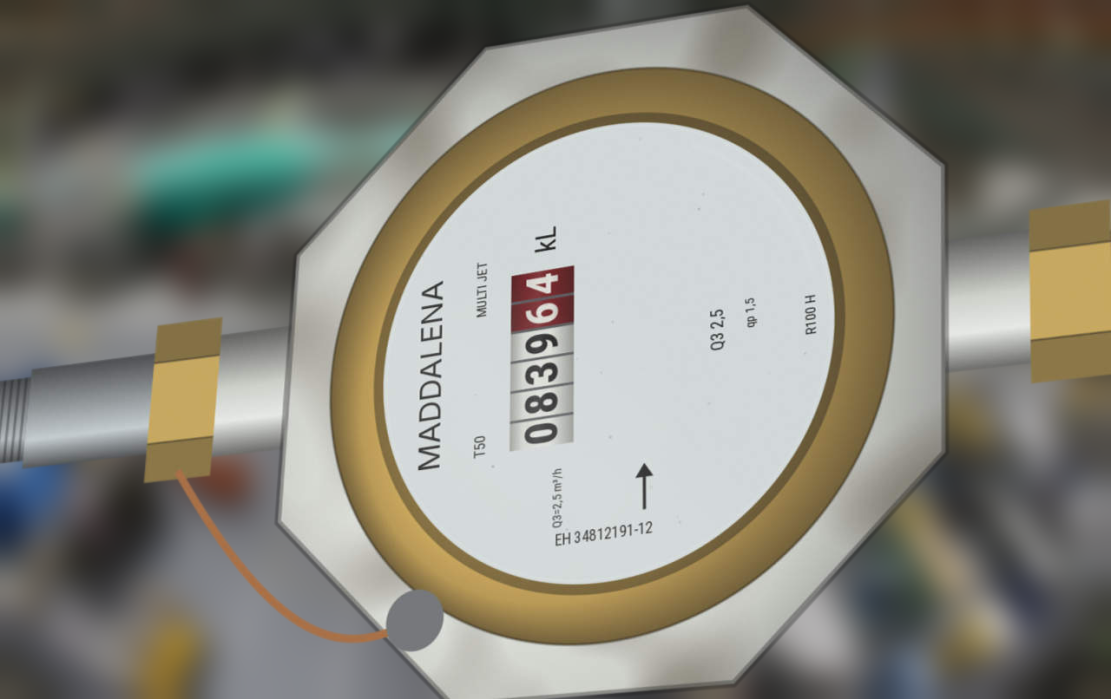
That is 839.64 kL
